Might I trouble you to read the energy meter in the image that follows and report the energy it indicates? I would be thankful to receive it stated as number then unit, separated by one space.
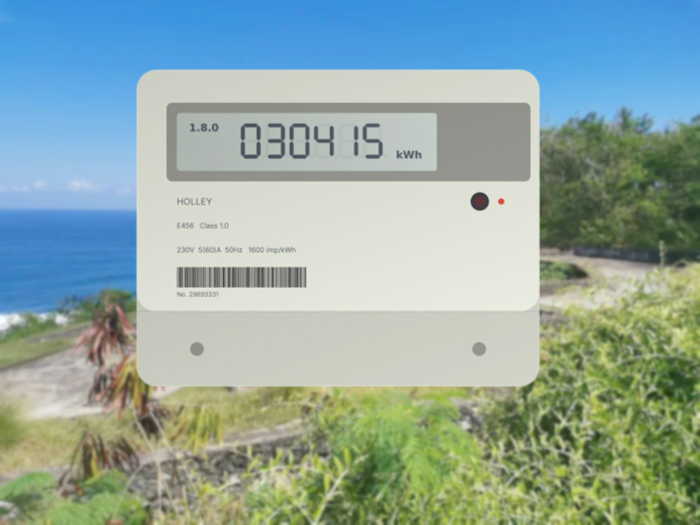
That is 30415 kWh
